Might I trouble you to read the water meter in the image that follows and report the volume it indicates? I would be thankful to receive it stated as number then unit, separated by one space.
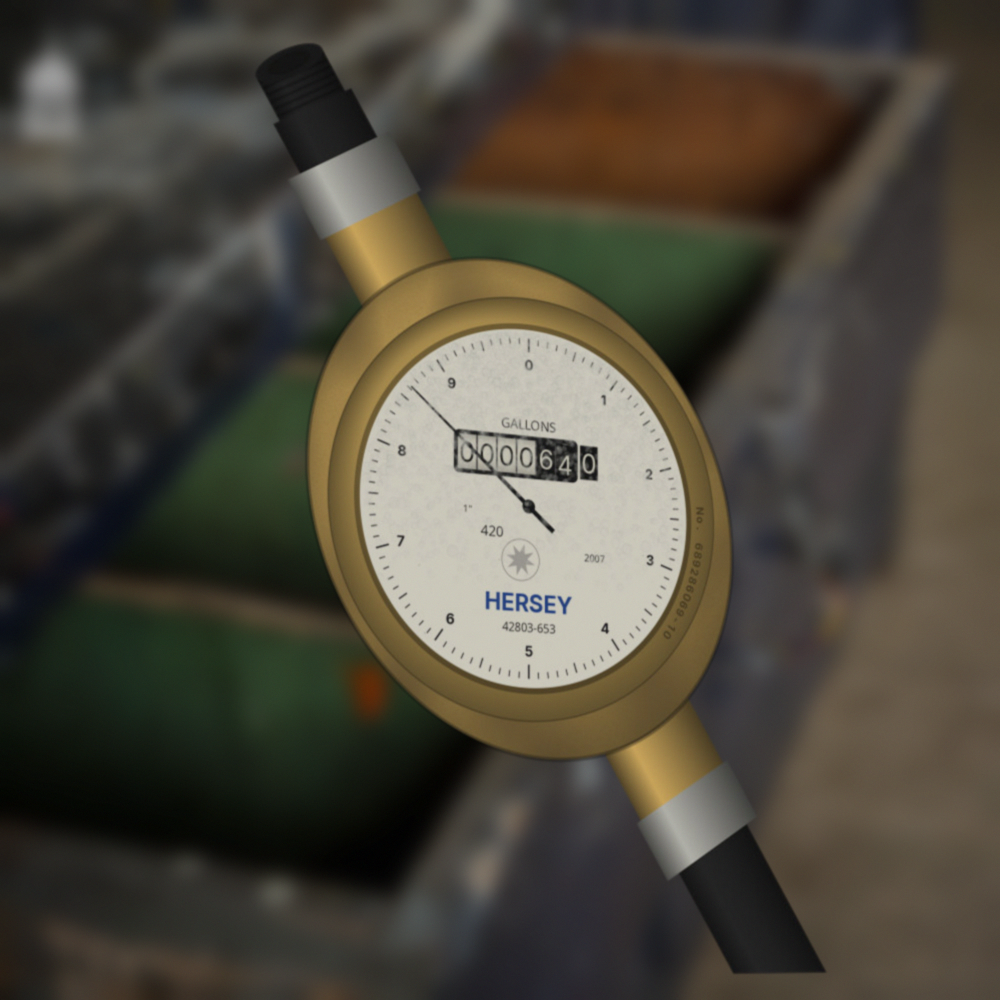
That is 638.6 gal
